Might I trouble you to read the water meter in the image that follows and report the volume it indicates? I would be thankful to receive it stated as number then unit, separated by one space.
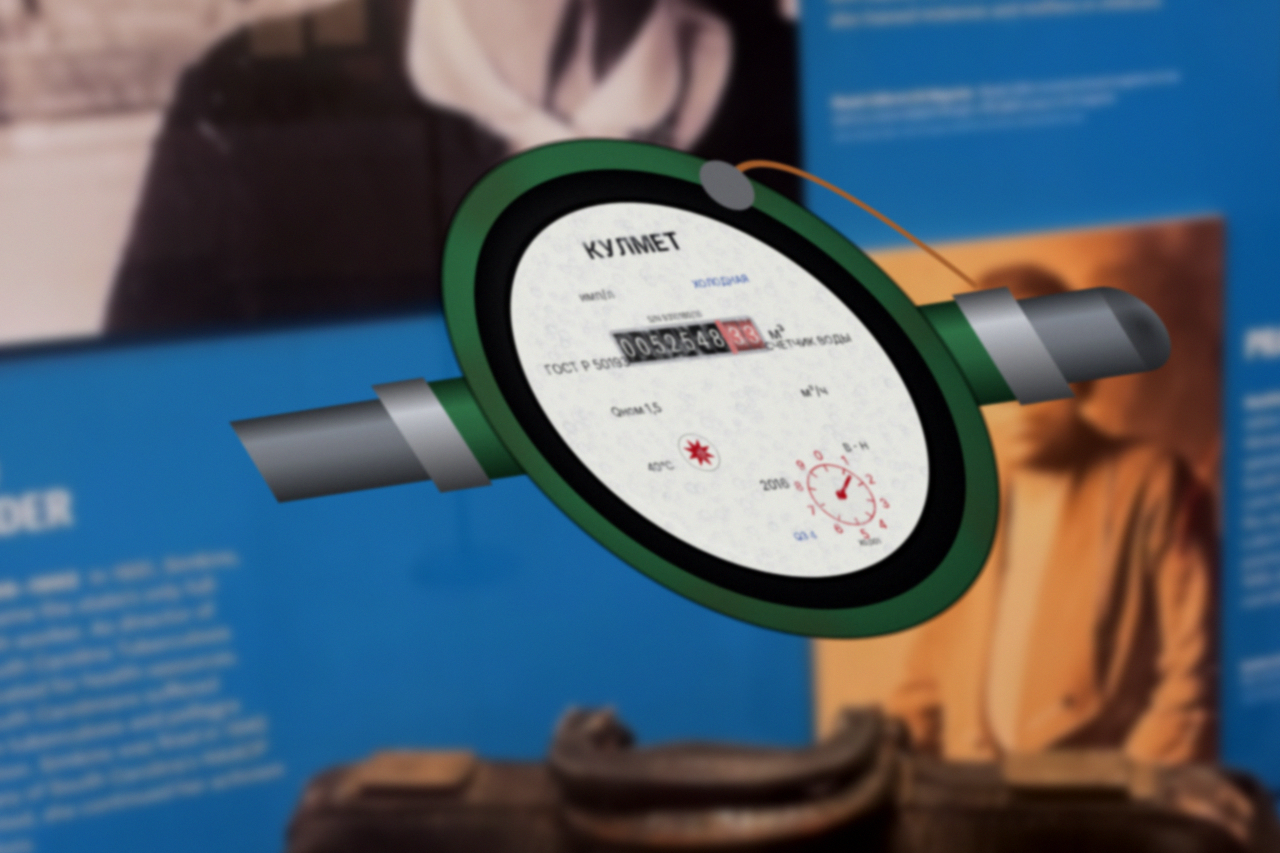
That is 52548.331 m³
